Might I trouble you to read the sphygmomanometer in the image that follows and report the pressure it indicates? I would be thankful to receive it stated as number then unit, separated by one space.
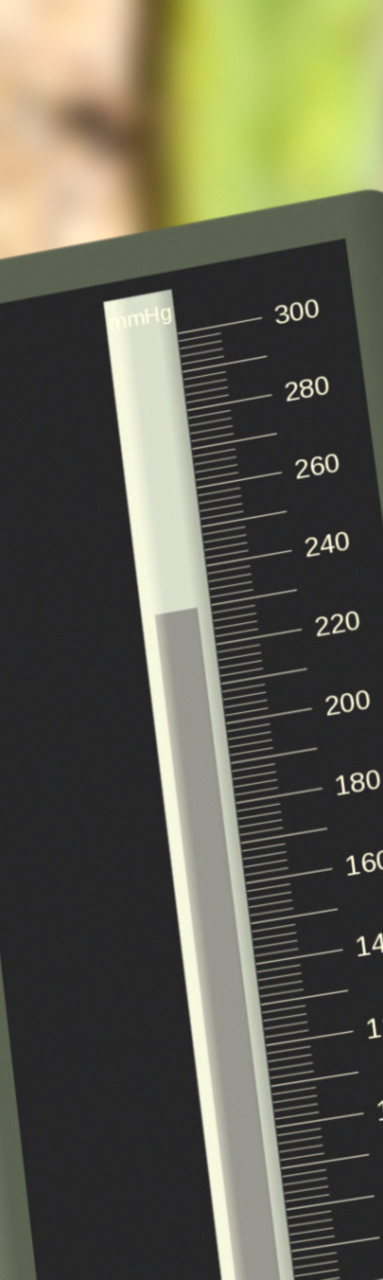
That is 230 mmHg
